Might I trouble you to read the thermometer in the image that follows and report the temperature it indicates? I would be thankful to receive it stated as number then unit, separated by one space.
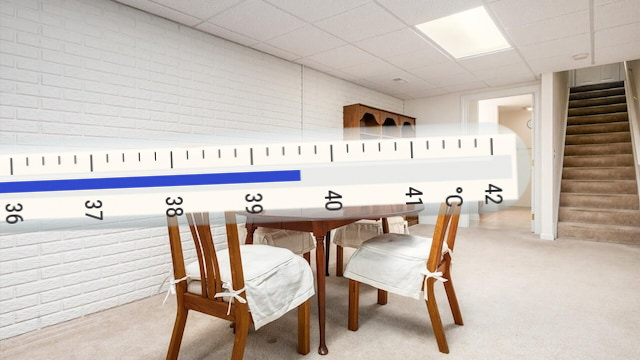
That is 39.6 °C
